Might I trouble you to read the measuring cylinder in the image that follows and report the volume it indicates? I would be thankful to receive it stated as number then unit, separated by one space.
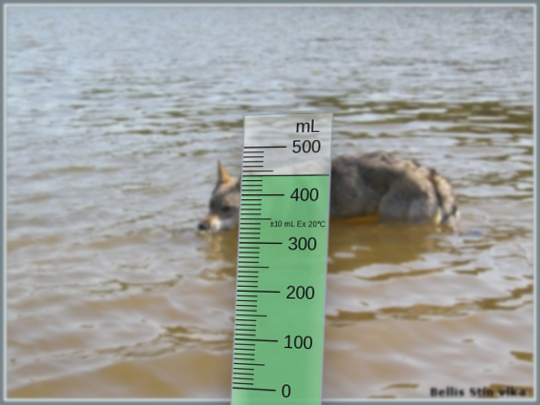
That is 440 mL
